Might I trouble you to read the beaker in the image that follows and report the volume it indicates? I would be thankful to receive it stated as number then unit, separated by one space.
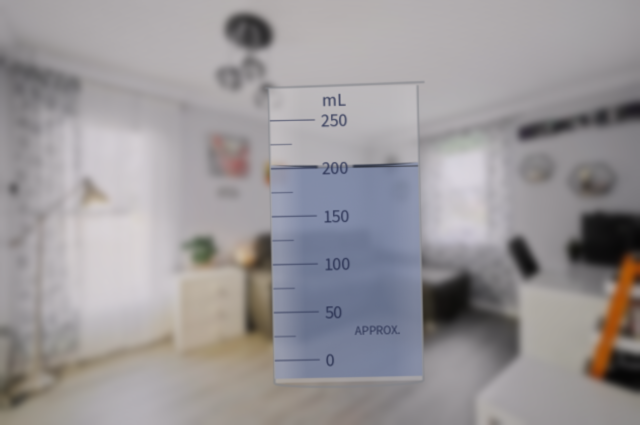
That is 200 mL
